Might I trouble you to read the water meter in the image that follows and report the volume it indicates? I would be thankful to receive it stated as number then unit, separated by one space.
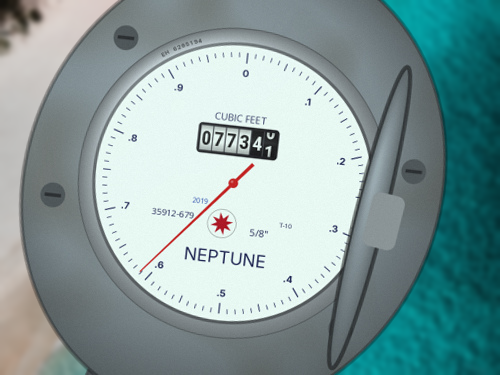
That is 77340.61 ft³
